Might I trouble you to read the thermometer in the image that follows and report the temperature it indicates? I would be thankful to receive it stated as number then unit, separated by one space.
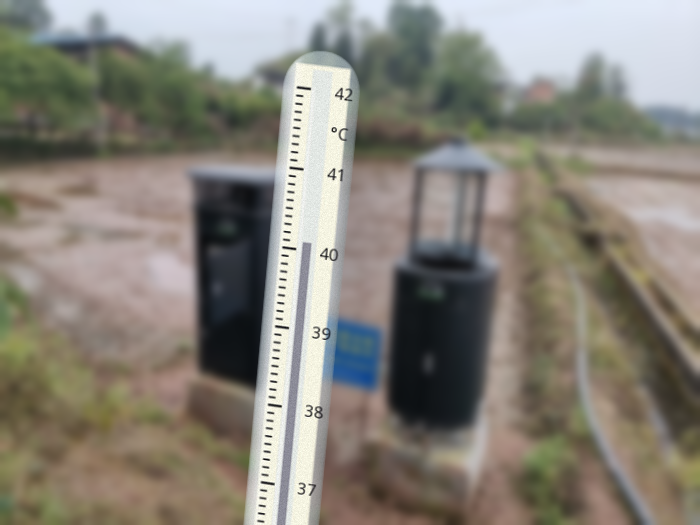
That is 40.1 °C
